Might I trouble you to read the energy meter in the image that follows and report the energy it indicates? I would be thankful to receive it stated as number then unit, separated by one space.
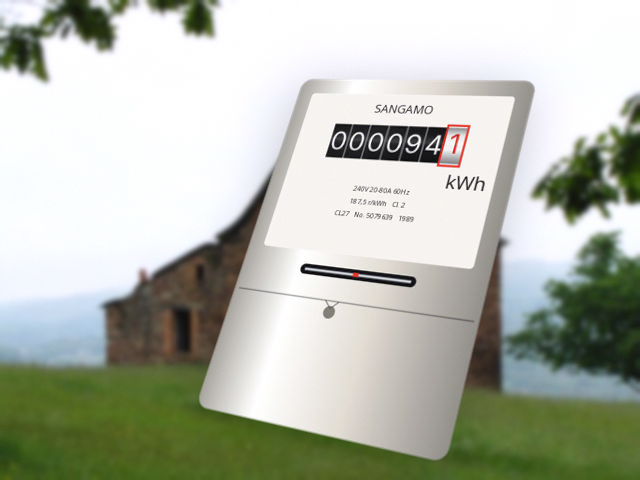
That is 94.1 kWh
